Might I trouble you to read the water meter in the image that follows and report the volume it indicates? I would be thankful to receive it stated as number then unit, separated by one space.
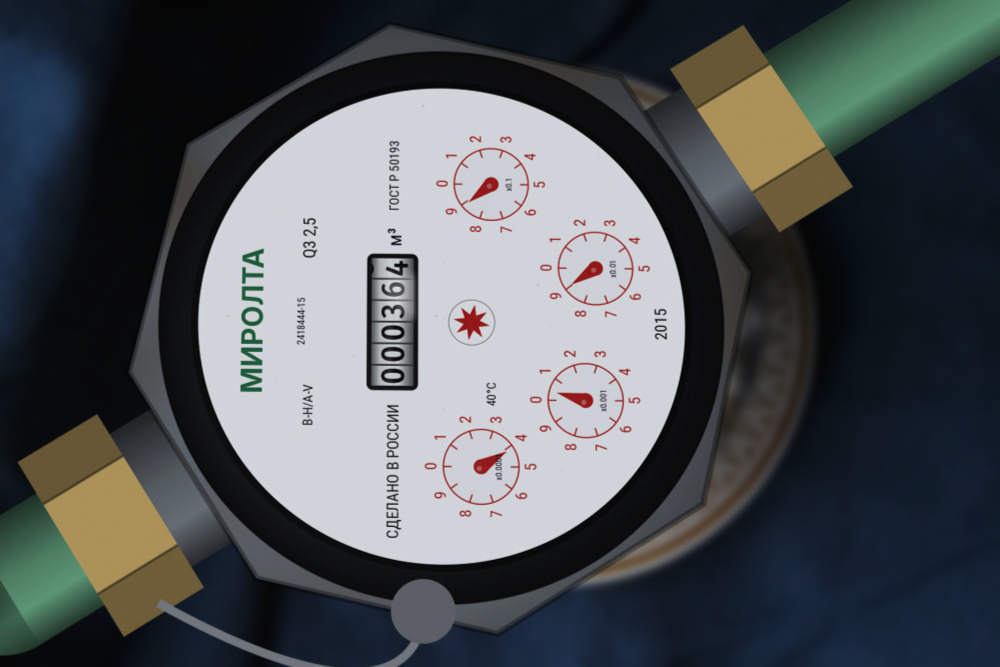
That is 363.8904 m³
